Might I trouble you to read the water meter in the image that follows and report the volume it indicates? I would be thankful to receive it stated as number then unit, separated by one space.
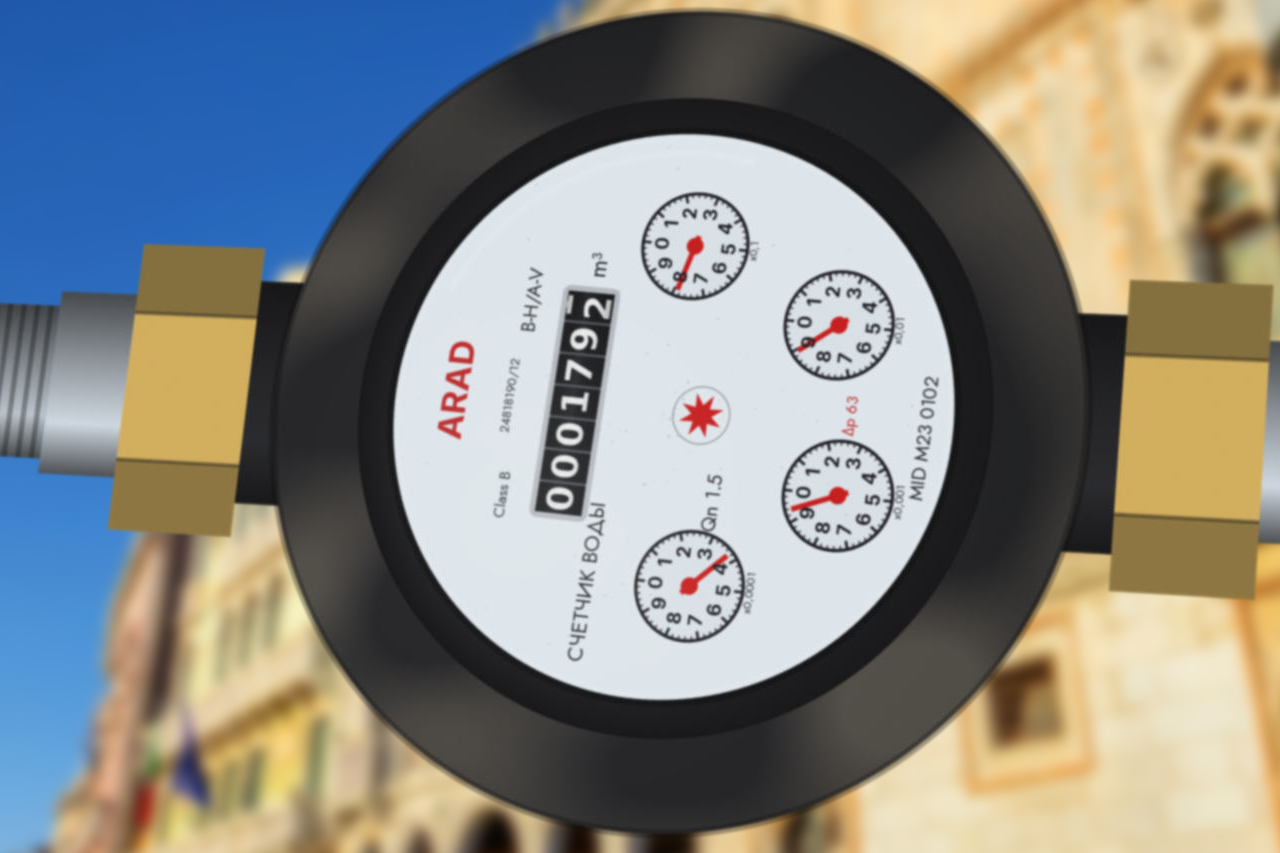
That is 1791.7893 m³
